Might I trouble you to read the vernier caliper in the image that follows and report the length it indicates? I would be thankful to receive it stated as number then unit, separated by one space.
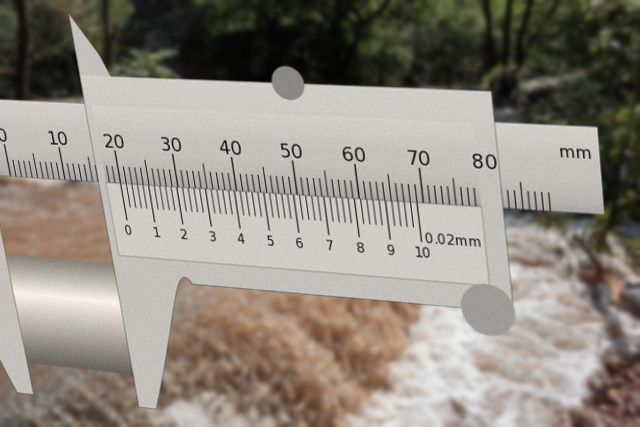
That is 20.0 mm
